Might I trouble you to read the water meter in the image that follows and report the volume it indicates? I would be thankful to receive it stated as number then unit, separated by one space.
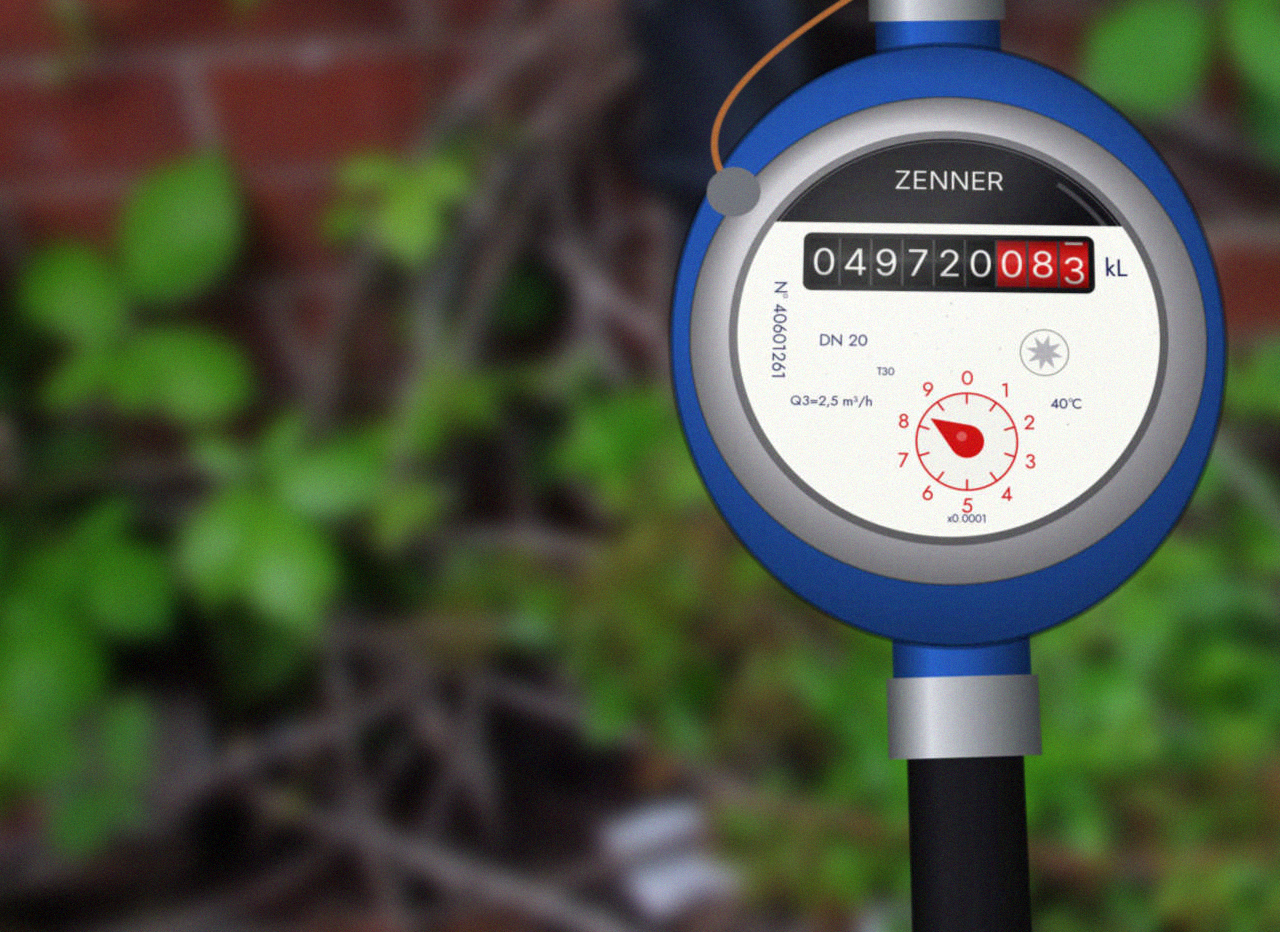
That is 49720.0828 kL
